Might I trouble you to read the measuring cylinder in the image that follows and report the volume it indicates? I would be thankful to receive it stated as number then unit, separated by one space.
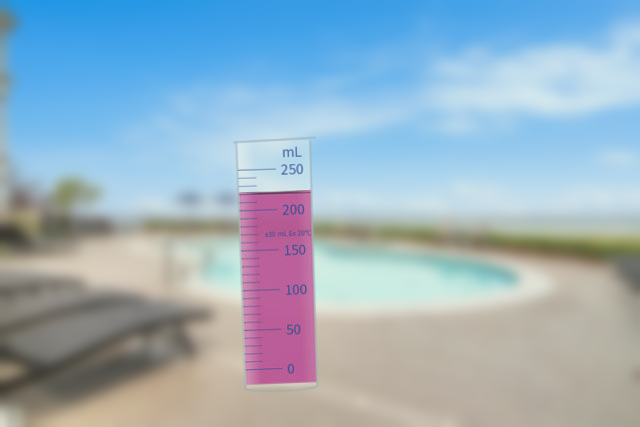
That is 220 mL
